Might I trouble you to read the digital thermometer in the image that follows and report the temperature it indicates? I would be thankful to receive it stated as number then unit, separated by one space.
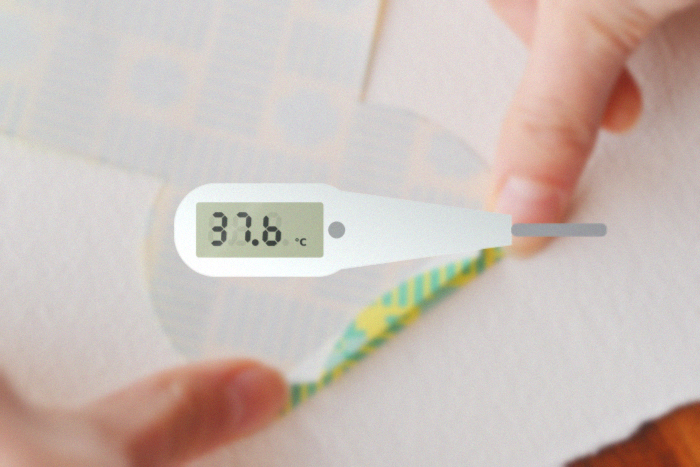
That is 37.6 °C
